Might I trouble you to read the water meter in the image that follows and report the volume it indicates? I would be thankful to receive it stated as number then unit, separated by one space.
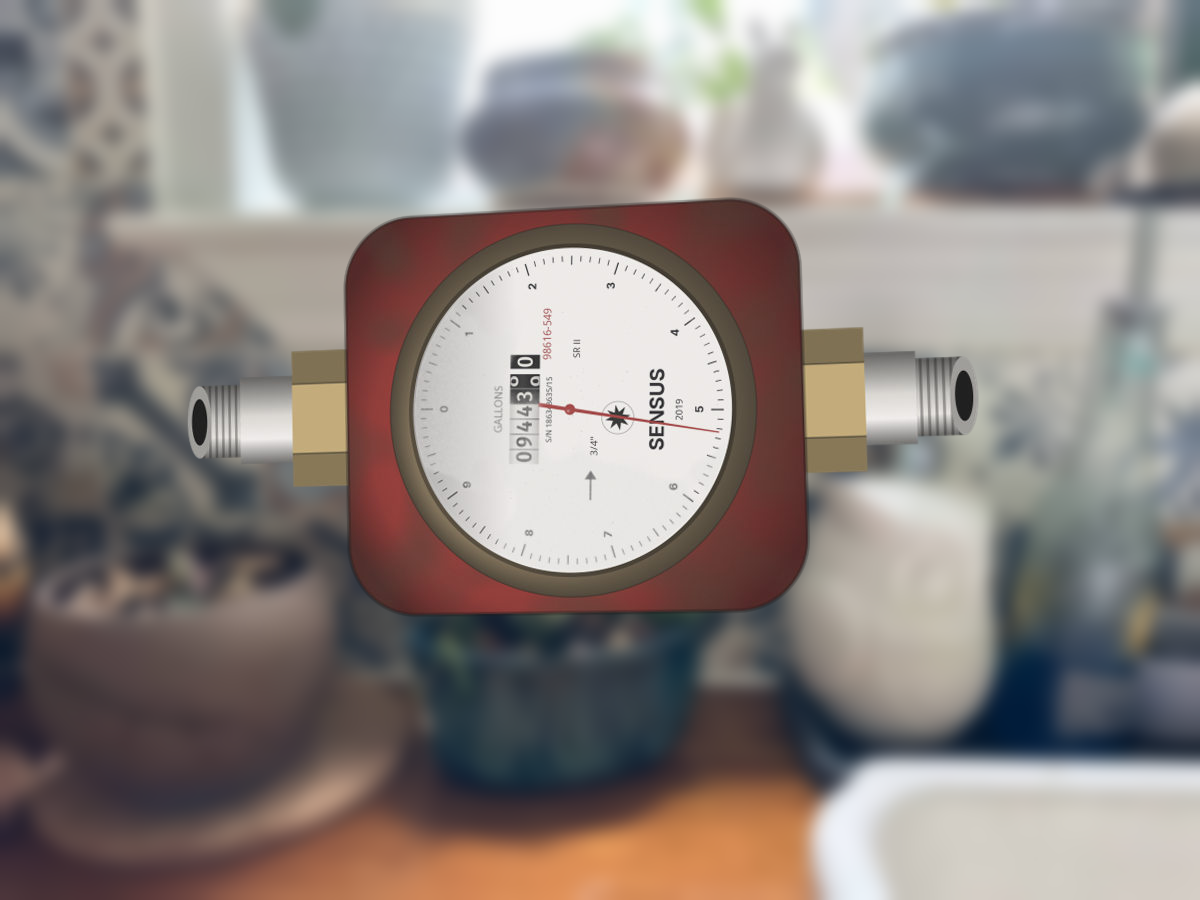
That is 944385.2 gal
